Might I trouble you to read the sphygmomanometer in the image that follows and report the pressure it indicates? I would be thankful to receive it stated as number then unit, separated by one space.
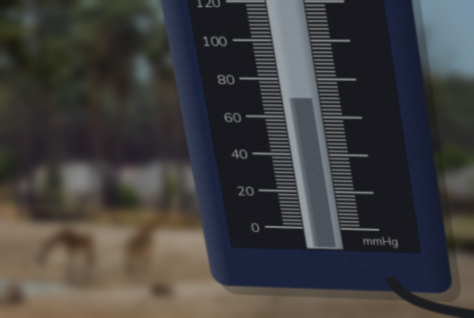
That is 70 mmHg
